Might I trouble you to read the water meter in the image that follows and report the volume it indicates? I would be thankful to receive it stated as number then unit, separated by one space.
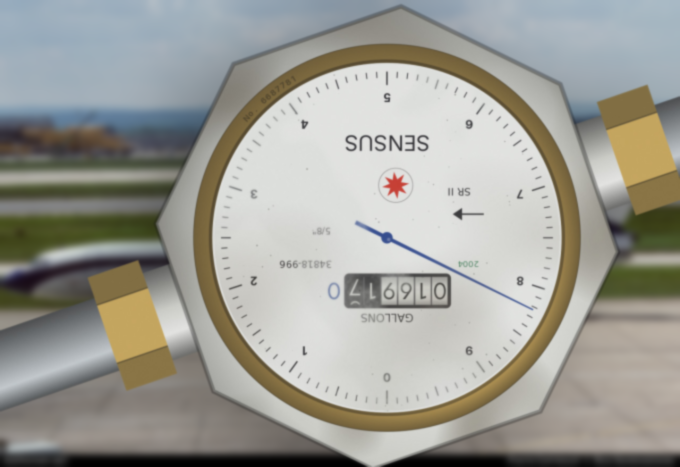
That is 169168.2 gal
